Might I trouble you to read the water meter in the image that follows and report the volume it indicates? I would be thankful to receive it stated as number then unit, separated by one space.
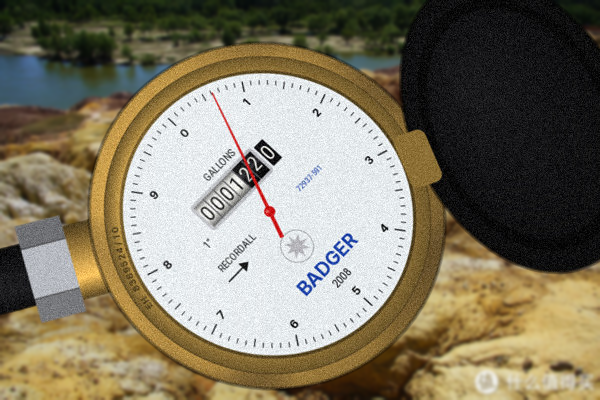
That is 1220.6 gal
